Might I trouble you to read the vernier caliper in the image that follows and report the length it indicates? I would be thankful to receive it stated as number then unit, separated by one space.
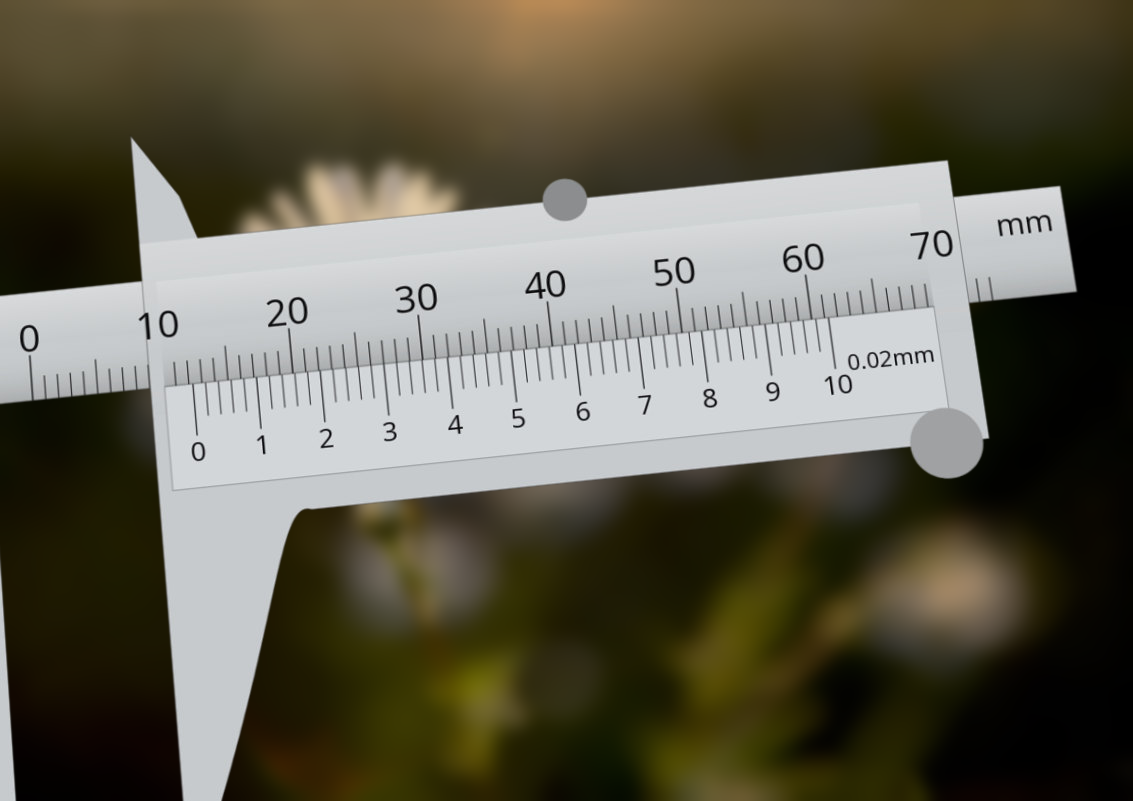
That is 12.3 mm
